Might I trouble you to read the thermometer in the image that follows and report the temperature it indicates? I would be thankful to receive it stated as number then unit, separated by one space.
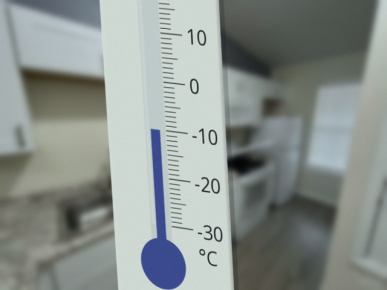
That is -10 °C
